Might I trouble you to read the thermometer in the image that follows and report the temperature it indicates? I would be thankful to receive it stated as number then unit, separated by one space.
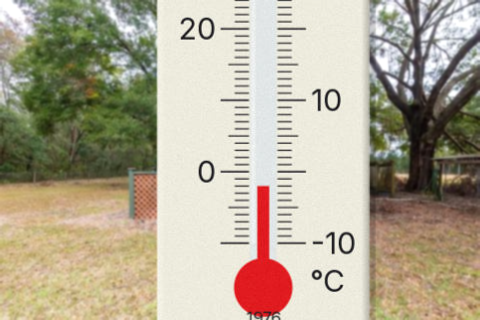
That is -2 °C
